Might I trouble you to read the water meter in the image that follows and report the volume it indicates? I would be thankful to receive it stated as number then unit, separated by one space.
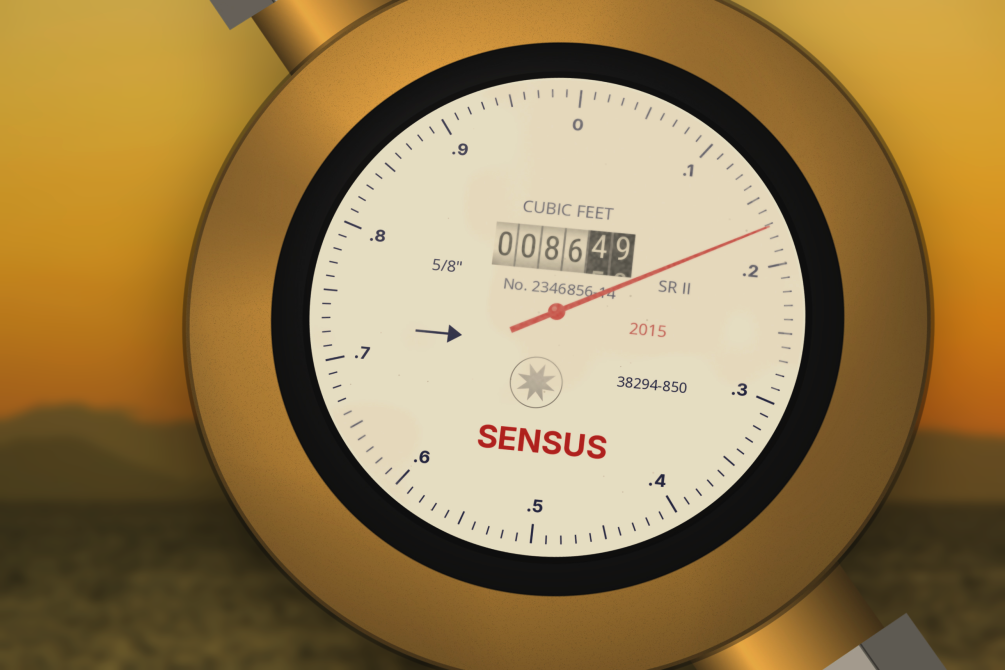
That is 8649.17 ft³
